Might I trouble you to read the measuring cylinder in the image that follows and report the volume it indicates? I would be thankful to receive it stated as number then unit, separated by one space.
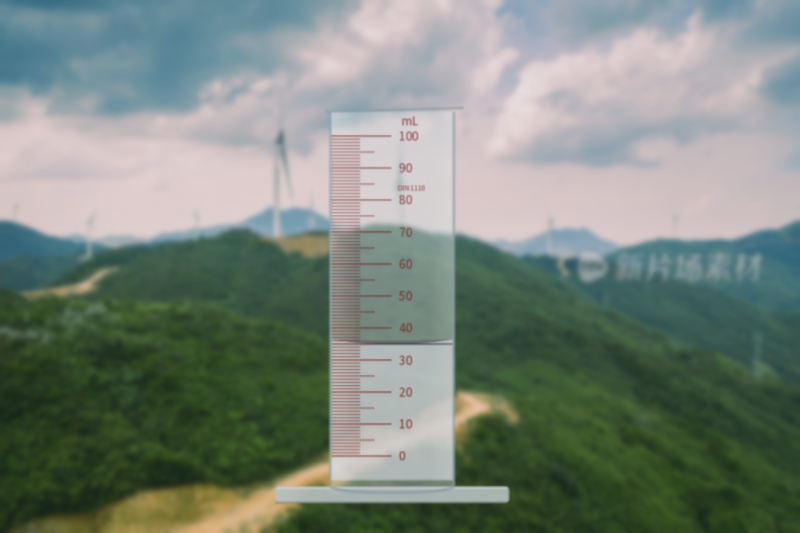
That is 35 mL
